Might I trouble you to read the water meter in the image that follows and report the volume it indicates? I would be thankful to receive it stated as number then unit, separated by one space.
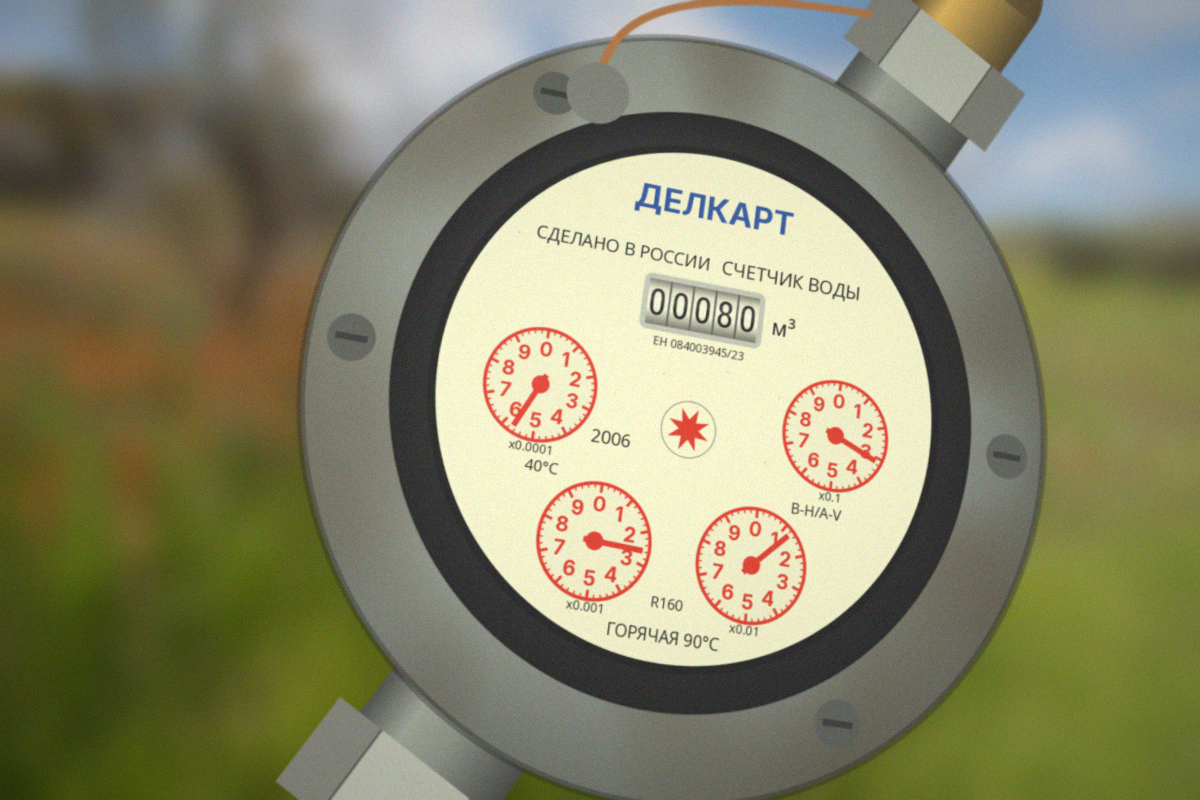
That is 80.3125 m³
